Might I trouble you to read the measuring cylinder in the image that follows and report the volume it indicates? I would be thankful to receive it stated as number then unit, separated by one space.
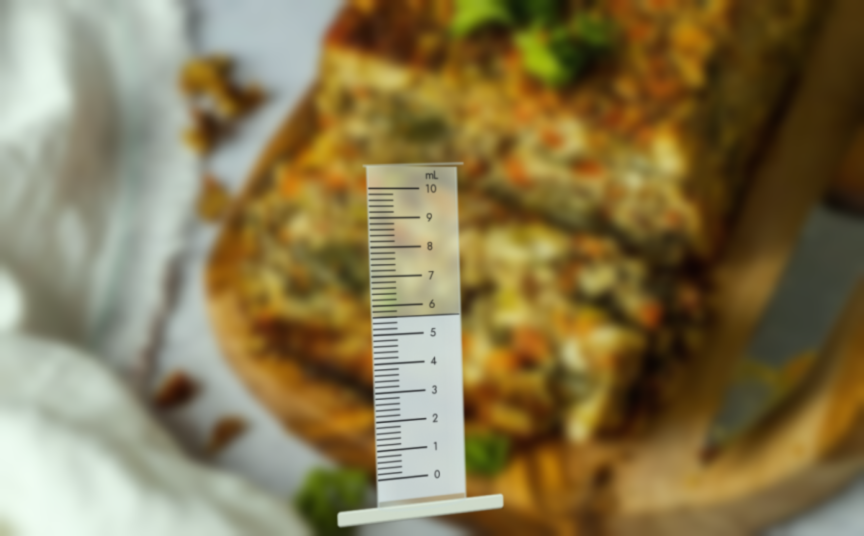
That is 5.6 mL
